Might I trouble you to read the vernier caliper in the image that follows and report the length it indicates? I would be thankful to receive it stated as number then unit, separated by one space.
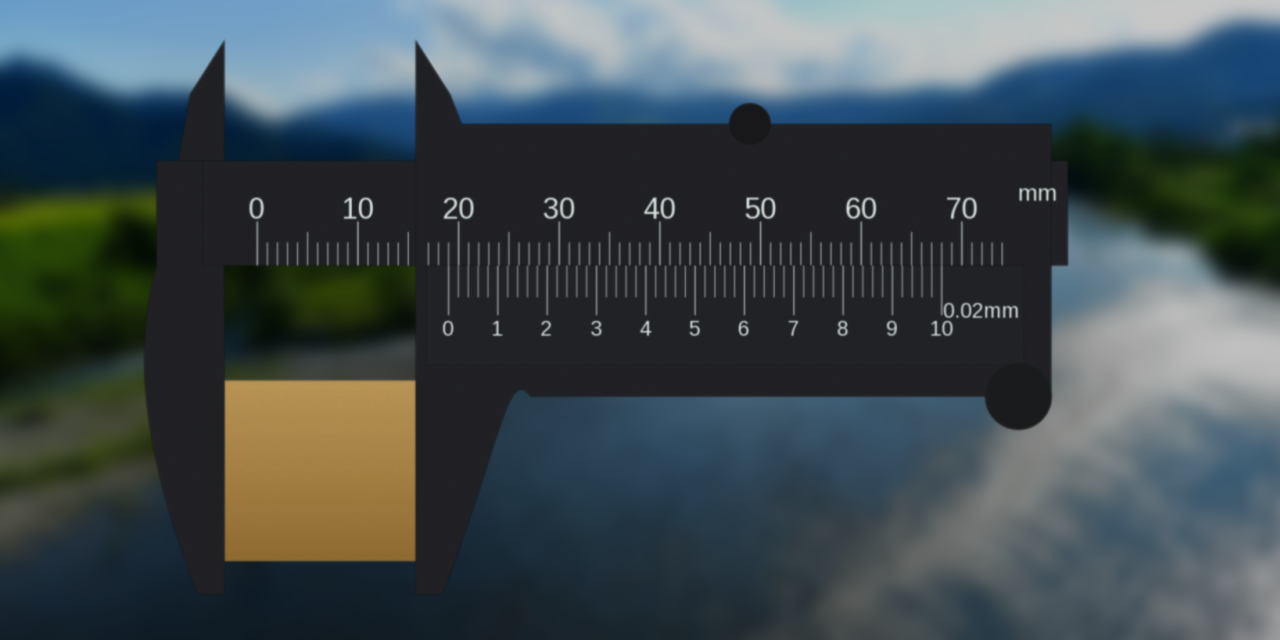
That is 19.0 mm
